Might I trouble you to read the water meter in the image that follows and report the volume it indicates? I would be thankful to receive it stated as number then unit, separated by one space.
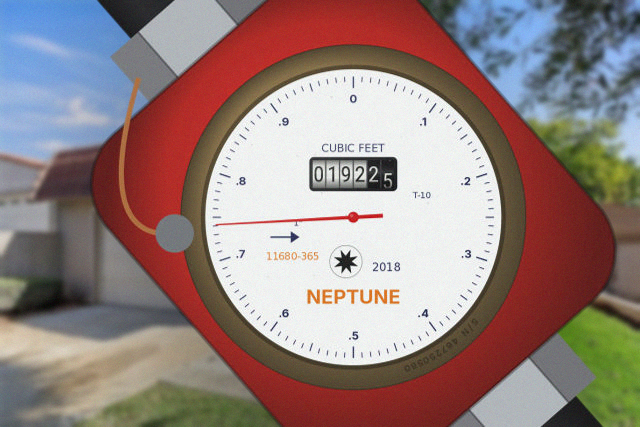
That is 19224.74 ft³
